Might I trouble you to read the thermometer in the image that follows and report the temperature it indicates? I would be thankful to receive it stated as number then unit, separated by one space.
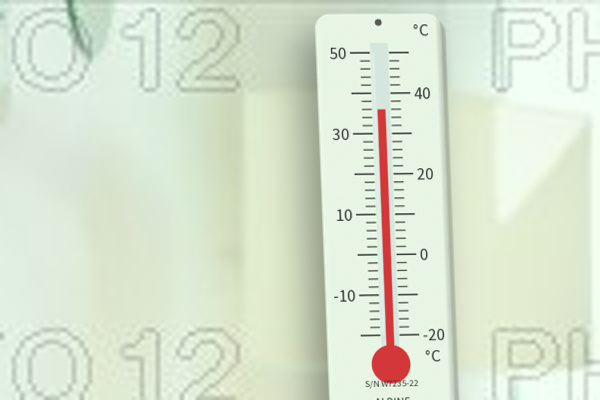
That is 36 °C
